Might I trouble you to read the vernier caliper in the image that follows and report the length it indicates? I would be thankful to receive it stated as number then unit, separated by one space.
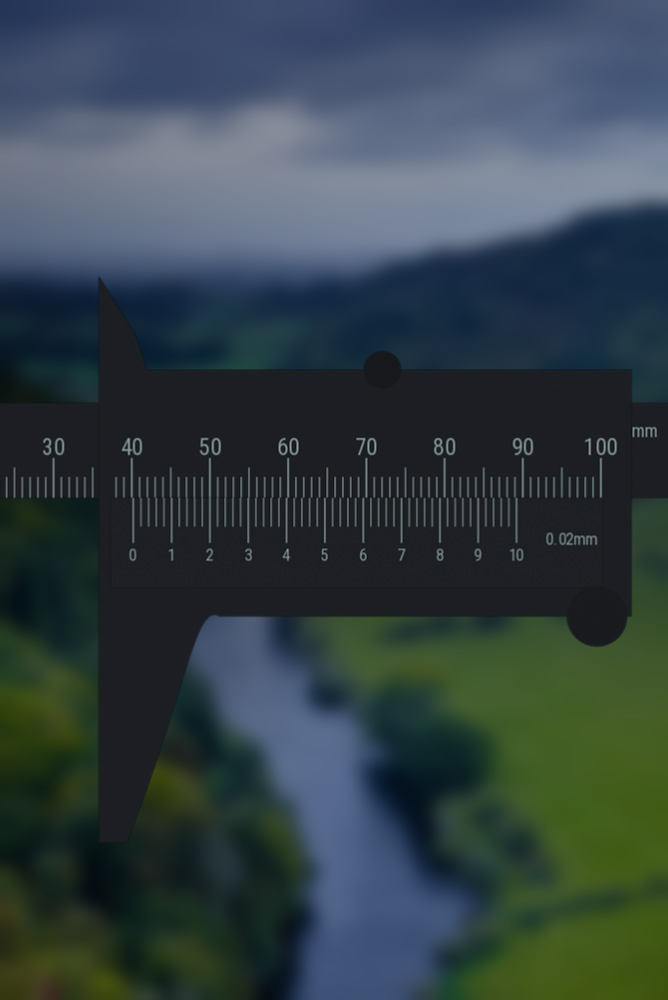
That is 40.2 mm
